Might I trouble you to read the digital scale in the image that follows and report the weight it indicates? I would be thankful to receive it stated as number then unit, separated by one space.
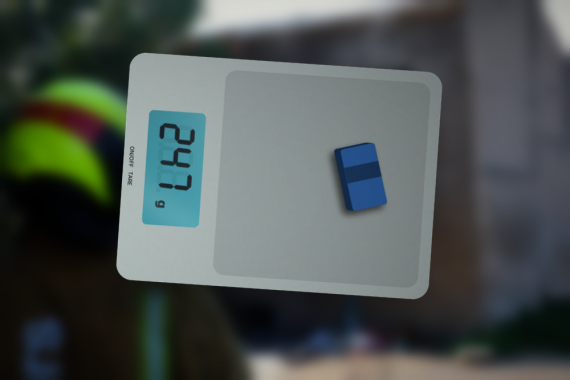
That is 247 g
